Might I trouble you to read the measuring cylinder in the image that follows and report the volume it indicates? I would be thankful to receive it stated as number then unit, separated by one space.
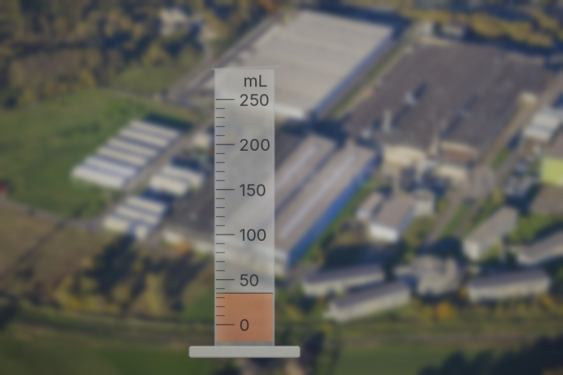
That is 35 mL
